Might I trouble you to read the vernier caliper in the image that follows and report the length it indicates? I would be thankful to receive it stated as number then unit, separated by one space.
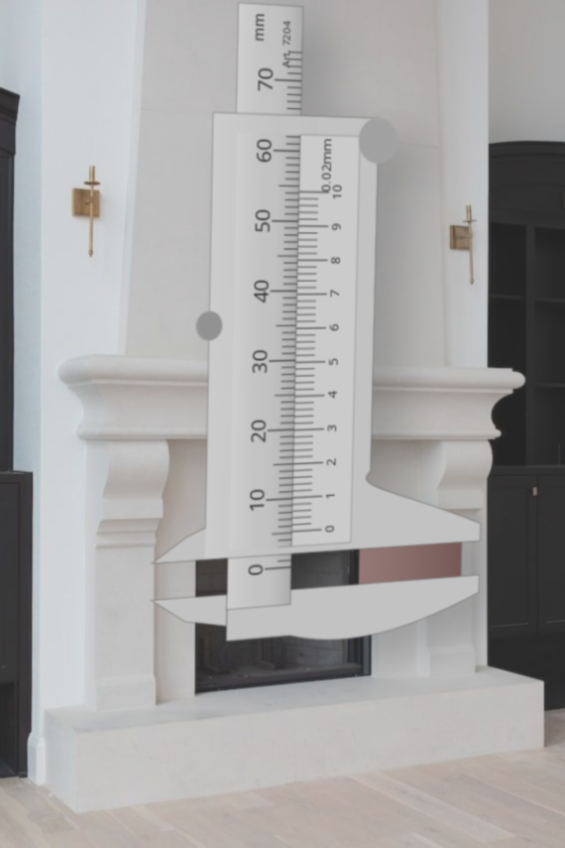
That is 5.2 mm
